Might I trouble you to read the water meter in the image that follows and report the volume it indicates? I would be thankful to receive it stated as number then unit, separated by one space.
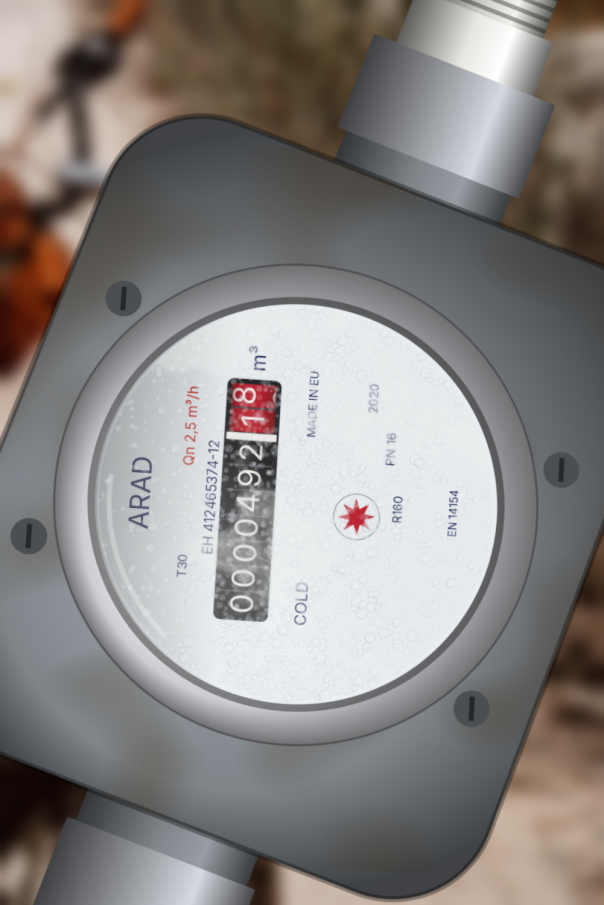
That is 492.18 m³
